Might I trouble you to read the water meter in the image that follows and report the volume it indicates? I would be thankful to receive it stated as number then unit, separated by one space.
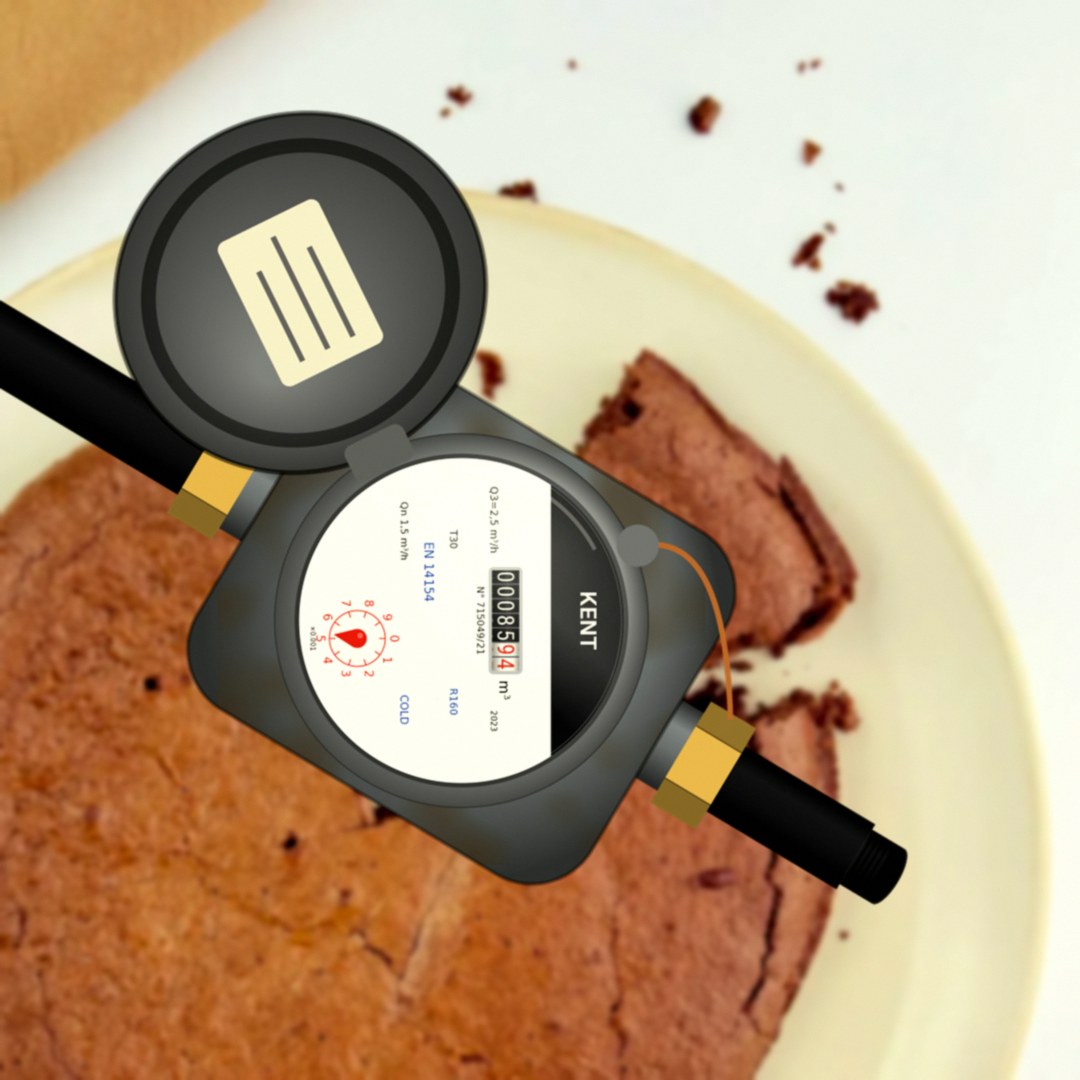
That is 85.945 m³
